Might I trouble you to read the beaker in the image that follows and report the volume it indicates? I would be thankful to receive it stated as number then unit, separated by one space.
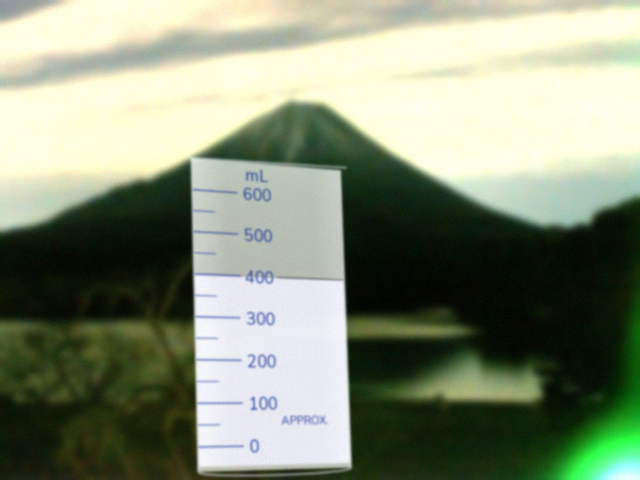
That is 400 mL
